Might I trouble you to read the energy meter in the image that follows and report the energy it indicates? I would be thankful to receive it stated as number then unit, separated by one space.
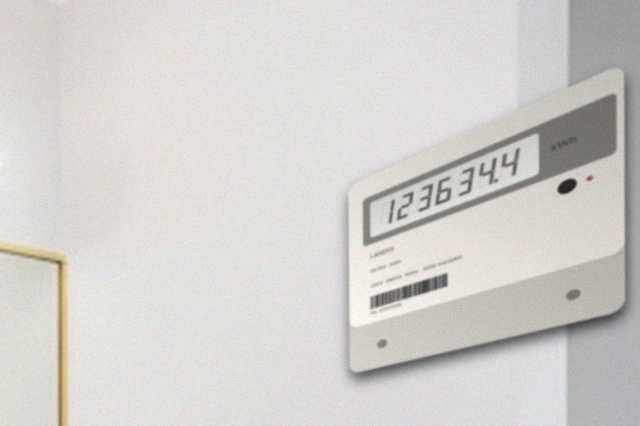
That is 123634.4 kWh
